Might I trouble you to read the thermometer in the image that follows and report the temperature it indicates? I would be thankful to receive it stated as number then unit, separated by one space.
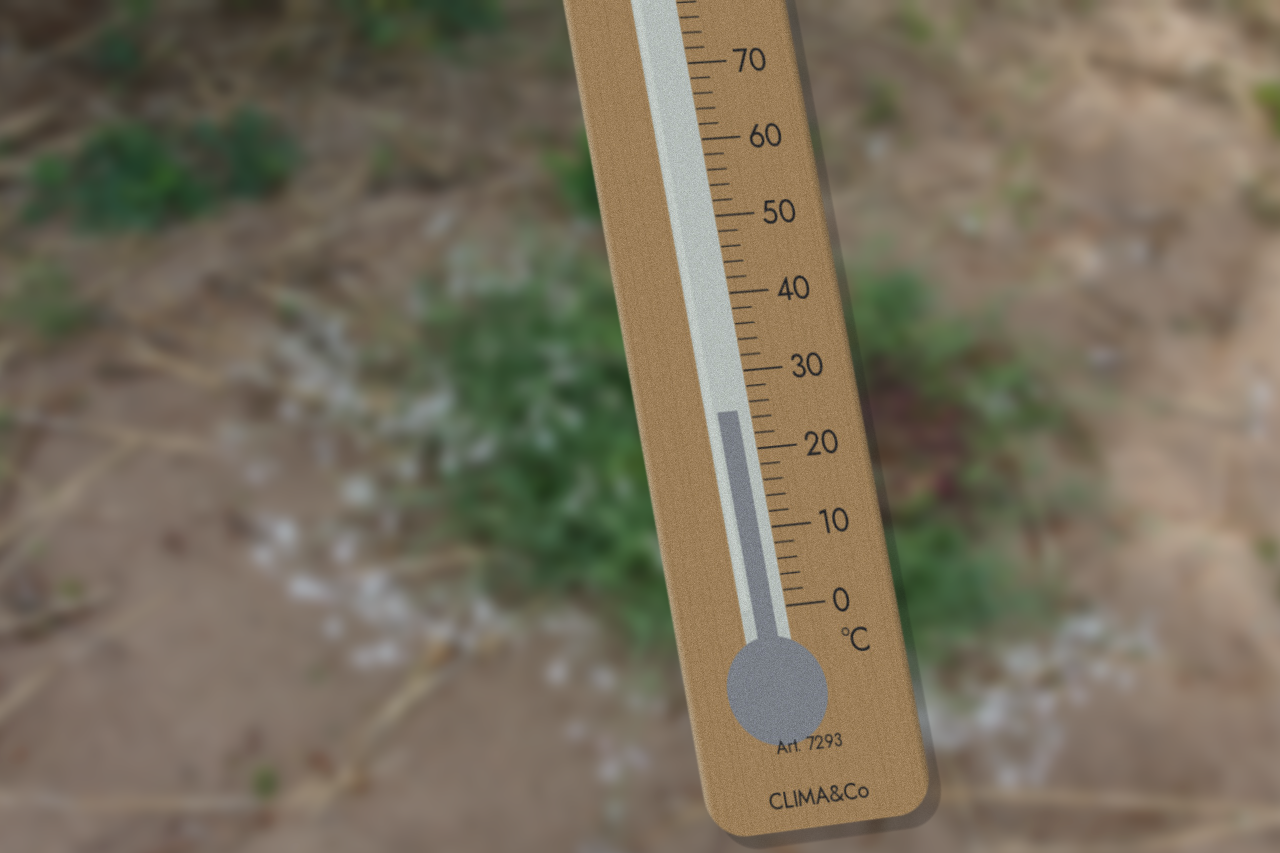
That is 25 °C
